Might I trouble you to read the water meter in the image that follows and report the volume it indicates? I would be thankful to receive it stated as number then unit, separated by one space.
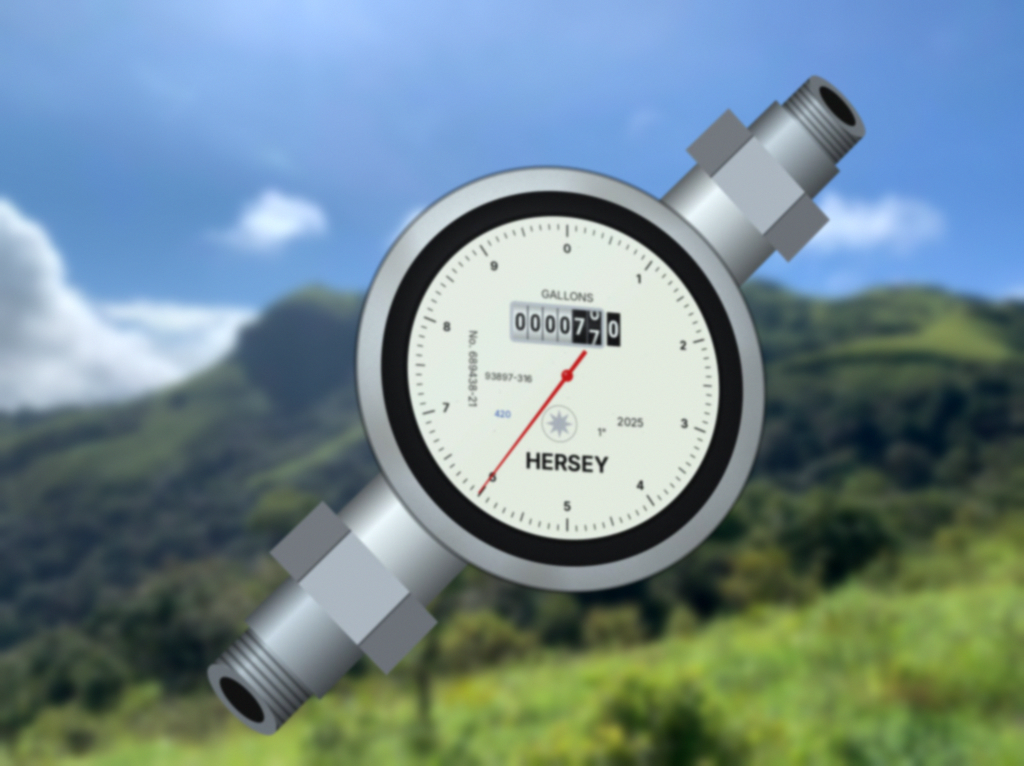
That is 766.0 gal
